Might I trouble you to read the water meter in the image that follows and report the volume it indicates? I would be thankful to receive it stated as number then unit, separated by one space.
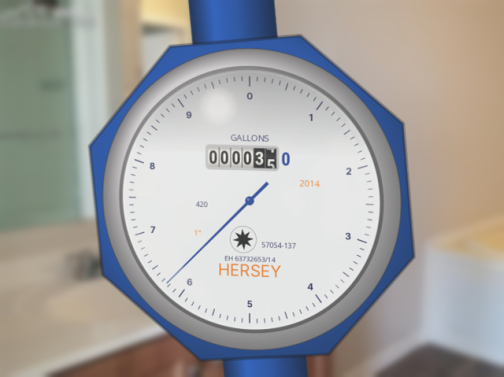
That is 346.2 gal
